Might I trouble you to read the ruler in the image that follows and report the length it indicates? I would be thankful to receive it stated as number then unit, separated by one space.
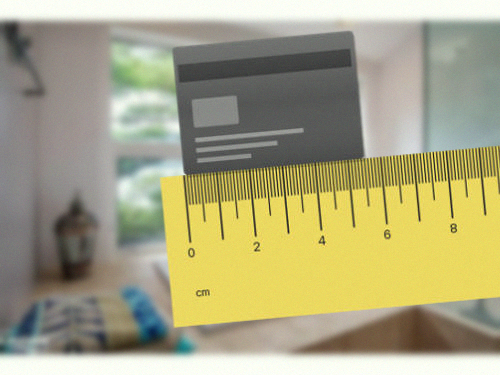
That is 5.5 cm
